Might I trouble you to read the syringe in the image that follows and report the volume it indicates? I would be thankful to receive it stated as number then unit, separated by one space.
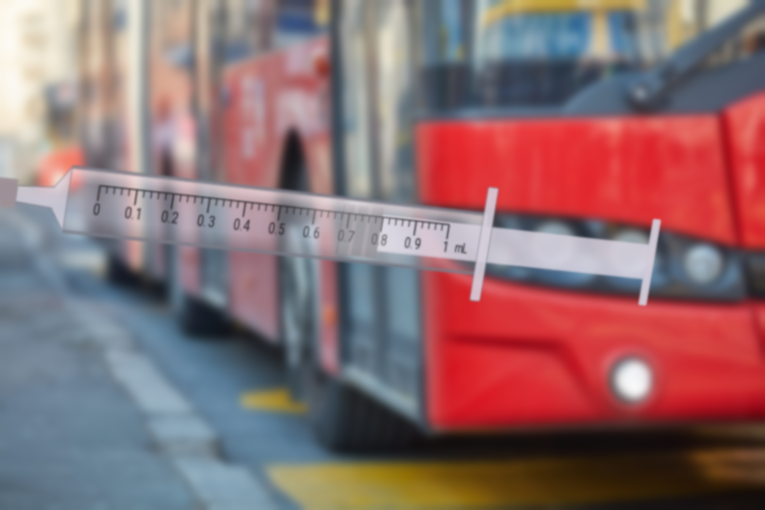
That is 0.68 mL
